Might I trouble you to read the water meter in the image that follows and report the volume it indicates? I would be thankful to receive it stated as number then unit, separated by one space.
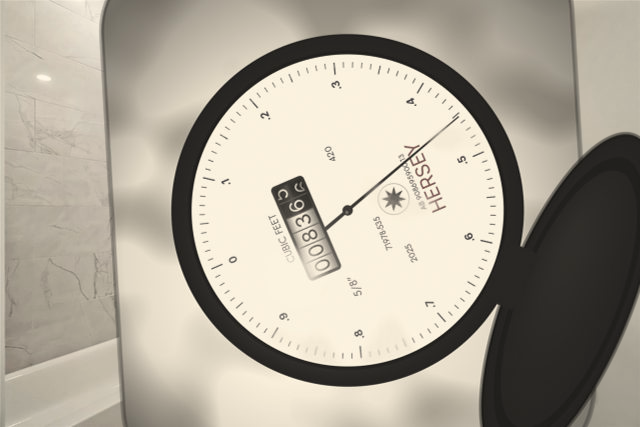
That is 8365.45 ft³
